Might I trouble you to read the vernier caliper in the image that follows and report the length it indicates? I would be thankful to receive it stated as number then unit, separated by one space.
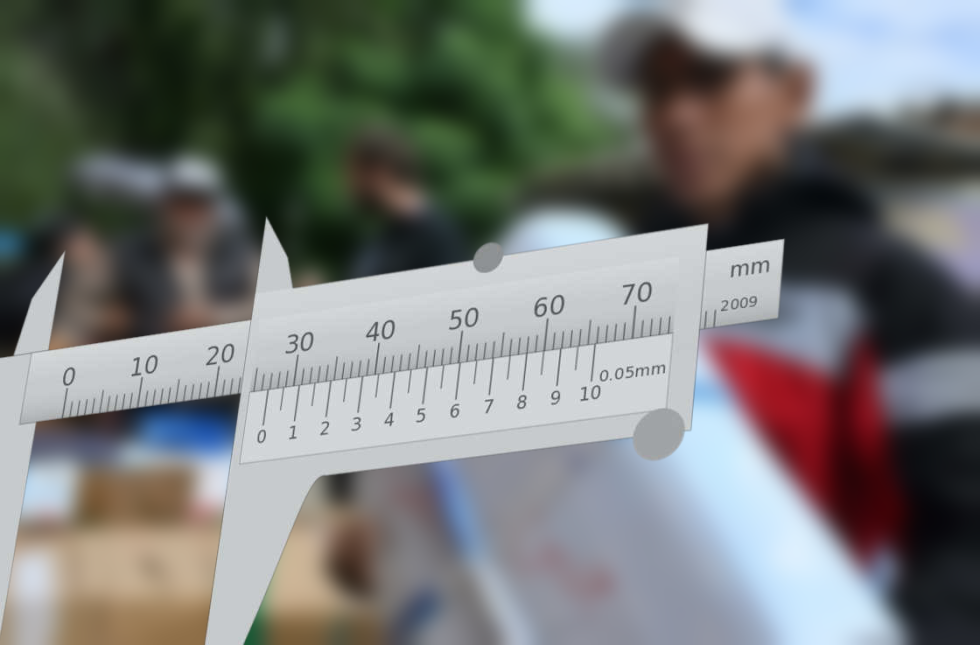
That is 26.8 mm
